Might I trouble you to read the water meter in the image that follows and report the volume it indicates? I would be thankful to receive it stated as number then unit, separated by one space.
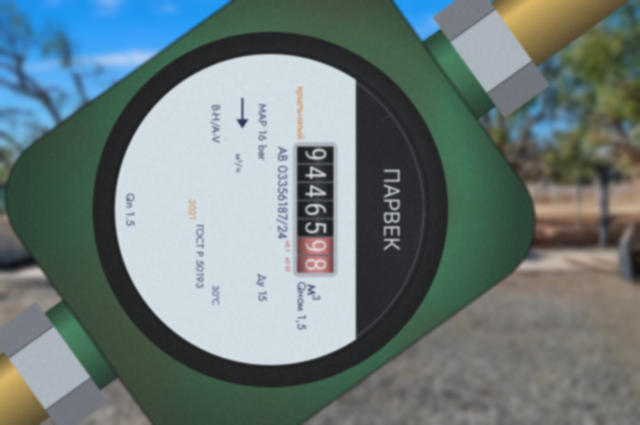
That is 94465.98 m³
